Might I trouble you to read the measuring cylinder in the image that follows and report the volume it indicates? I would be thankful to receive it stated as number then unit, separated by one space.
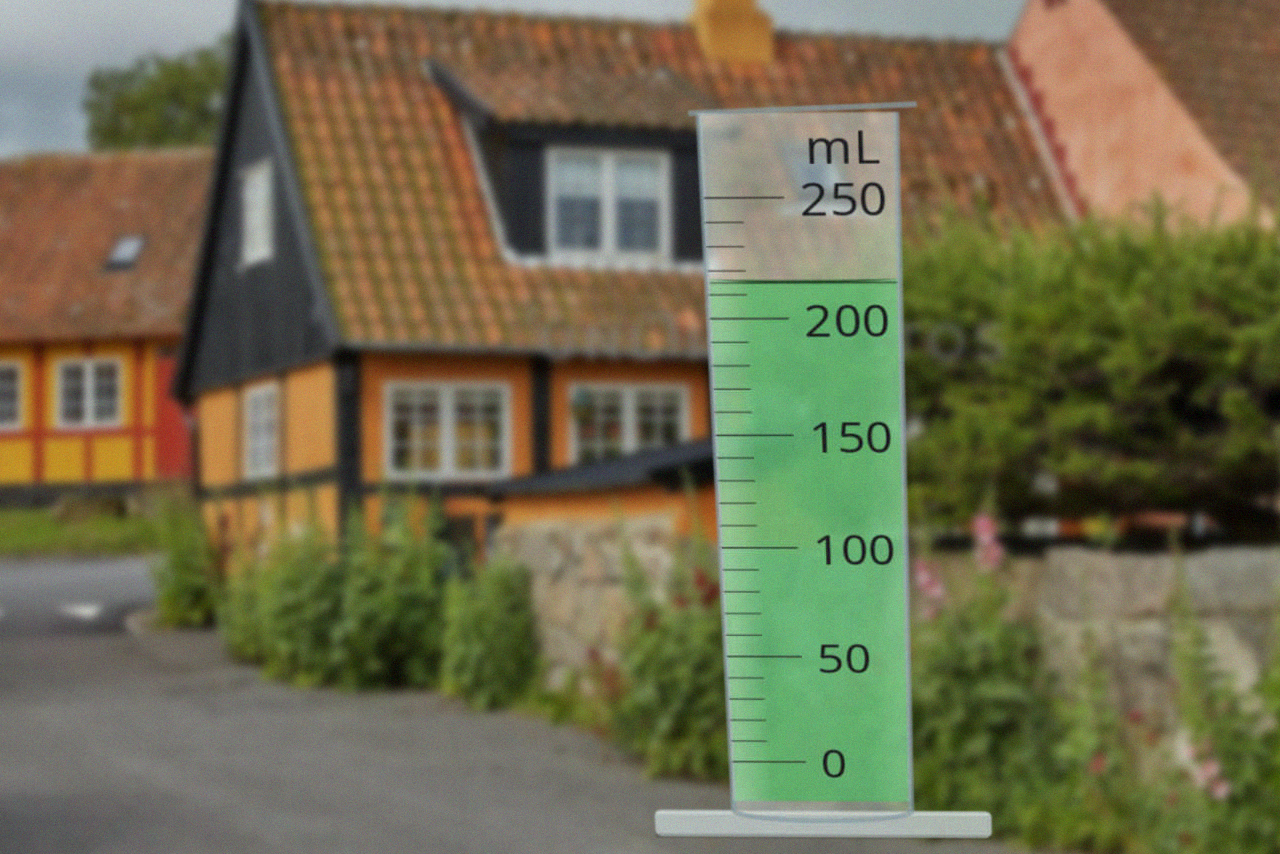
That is 215 mL
